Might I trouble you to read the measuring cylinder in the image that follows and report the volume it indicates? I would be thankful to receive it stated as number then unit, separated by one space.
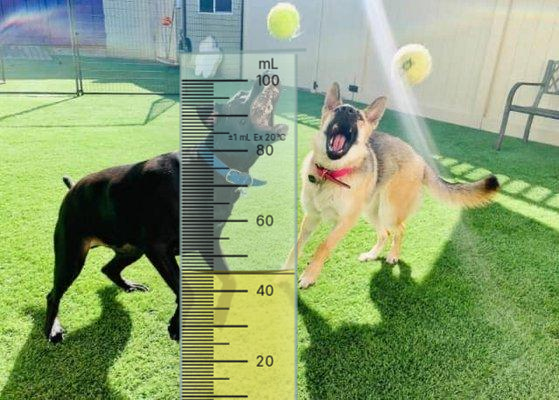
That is 45 mL
